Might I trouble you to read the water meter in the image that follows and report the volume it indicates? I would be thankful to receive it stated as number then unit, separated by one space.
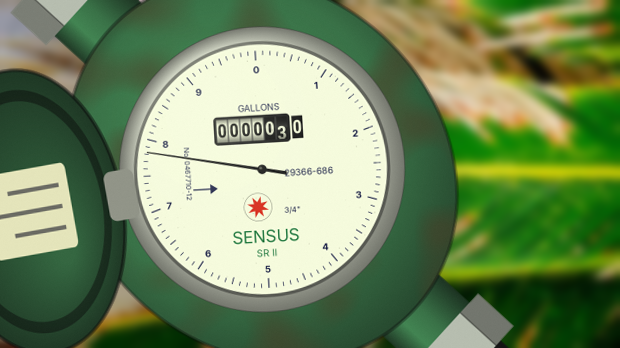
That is 27.8 gal
